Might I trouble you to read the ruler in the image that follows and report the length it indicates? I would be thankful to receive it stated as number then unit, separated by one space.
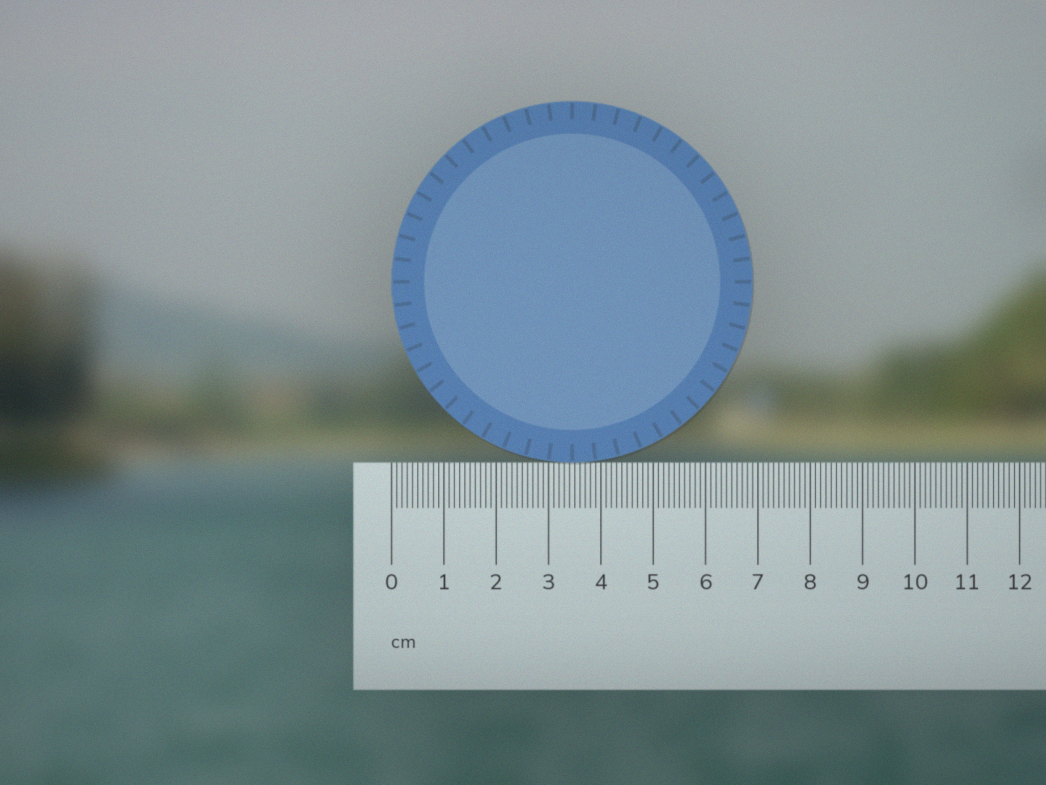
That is 6.9 cm
